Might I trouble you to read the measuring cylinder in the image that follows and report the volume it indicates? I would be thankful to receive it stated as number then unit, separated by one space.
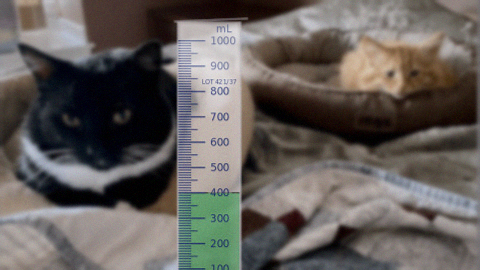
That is 400 mL
